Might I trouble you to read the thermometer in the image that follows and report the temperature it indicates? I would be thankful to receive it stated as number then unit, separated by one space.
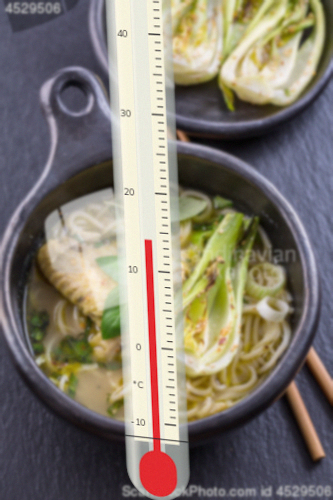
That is 14 °C
